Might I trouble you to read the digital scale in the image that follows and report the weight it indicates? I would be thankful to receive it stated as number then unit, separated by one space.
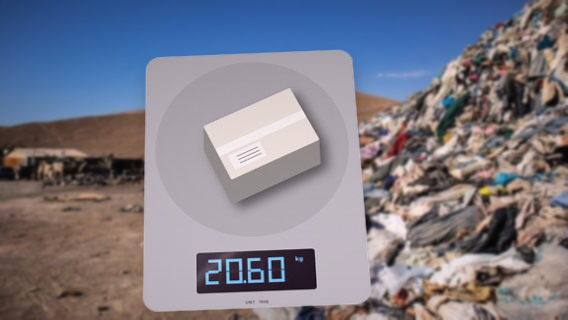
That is 20.60 kg
